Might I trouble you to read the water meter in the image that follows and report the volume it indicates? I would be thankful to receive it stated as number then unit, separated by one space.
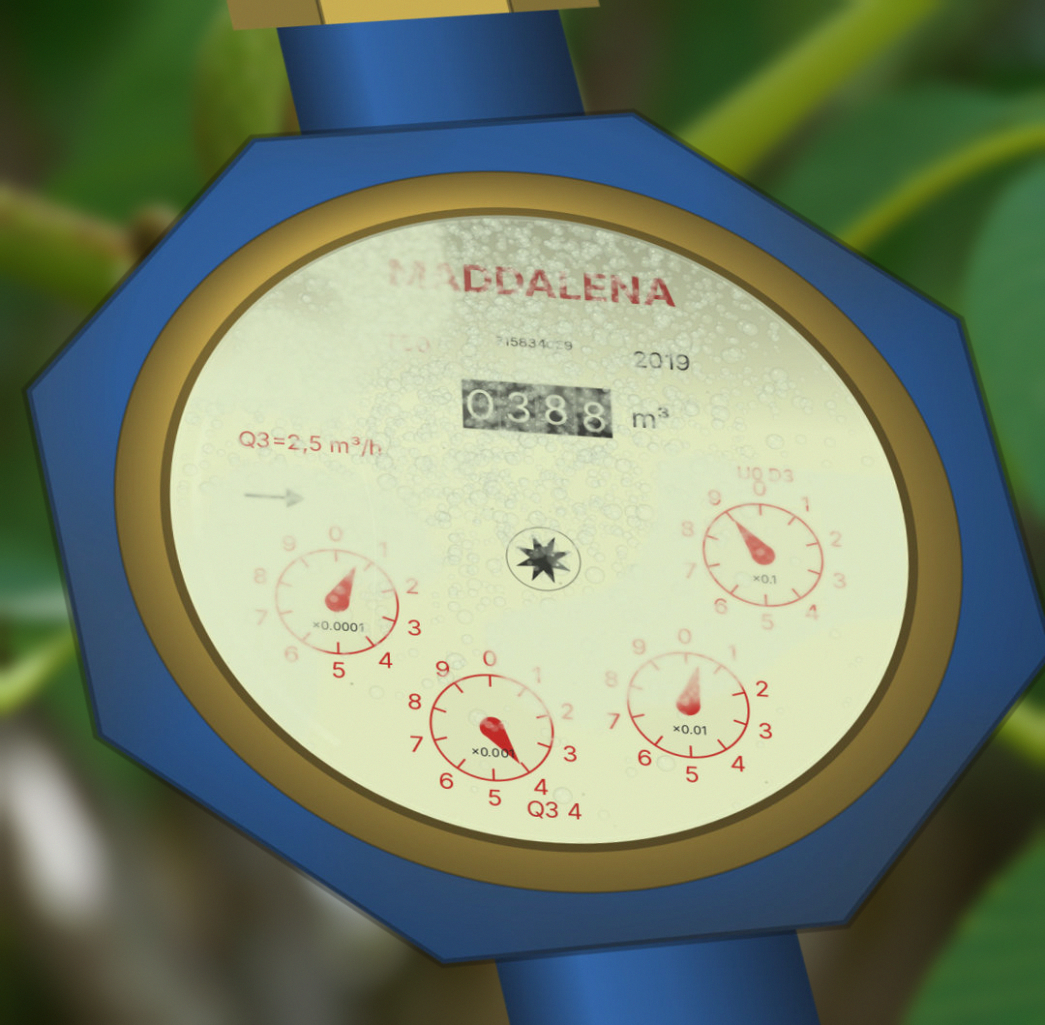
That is 387.9040 m³
